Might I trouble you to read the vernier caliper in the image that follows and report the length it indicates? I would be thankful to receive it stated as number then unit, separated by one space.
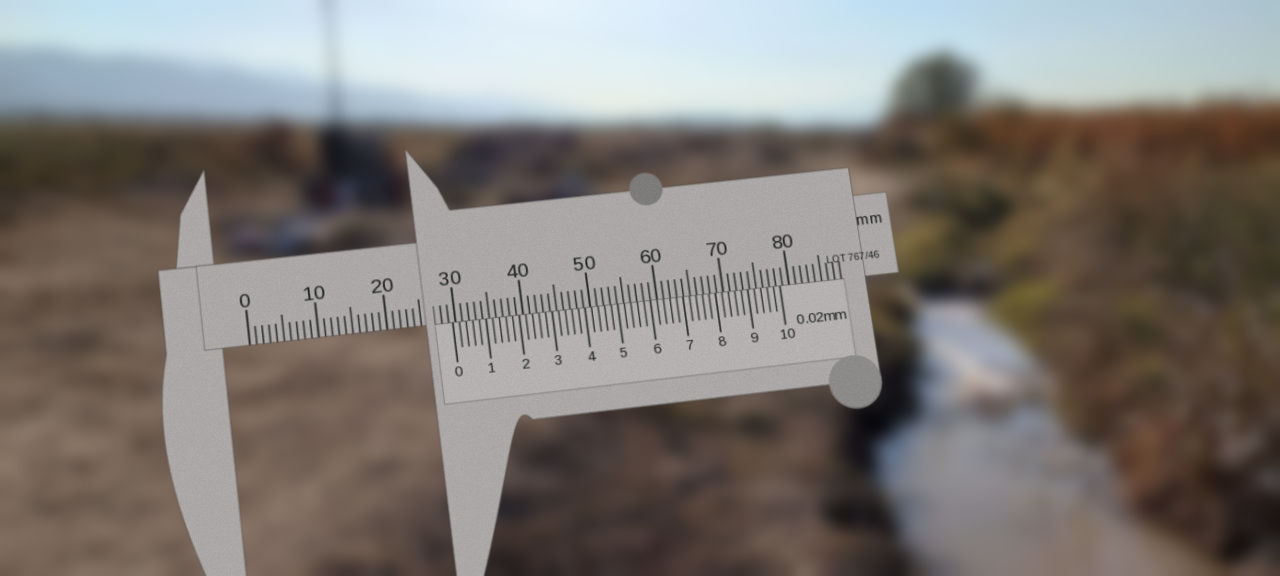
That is 29.6 mm
